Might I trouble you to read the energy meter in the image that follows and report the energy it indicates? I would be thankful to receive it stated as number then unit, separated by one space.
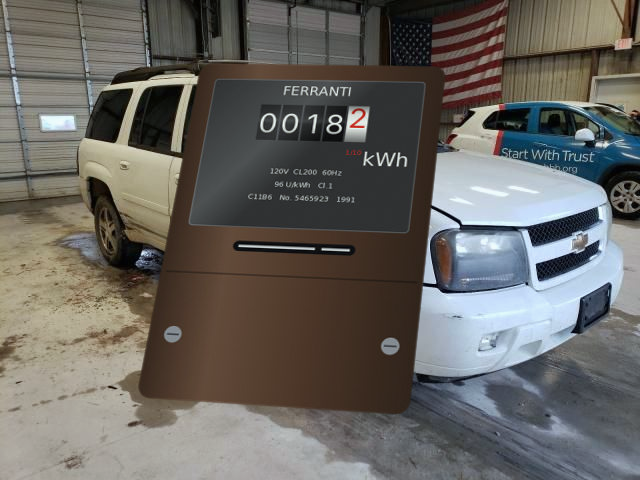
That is 18.2 kWh
